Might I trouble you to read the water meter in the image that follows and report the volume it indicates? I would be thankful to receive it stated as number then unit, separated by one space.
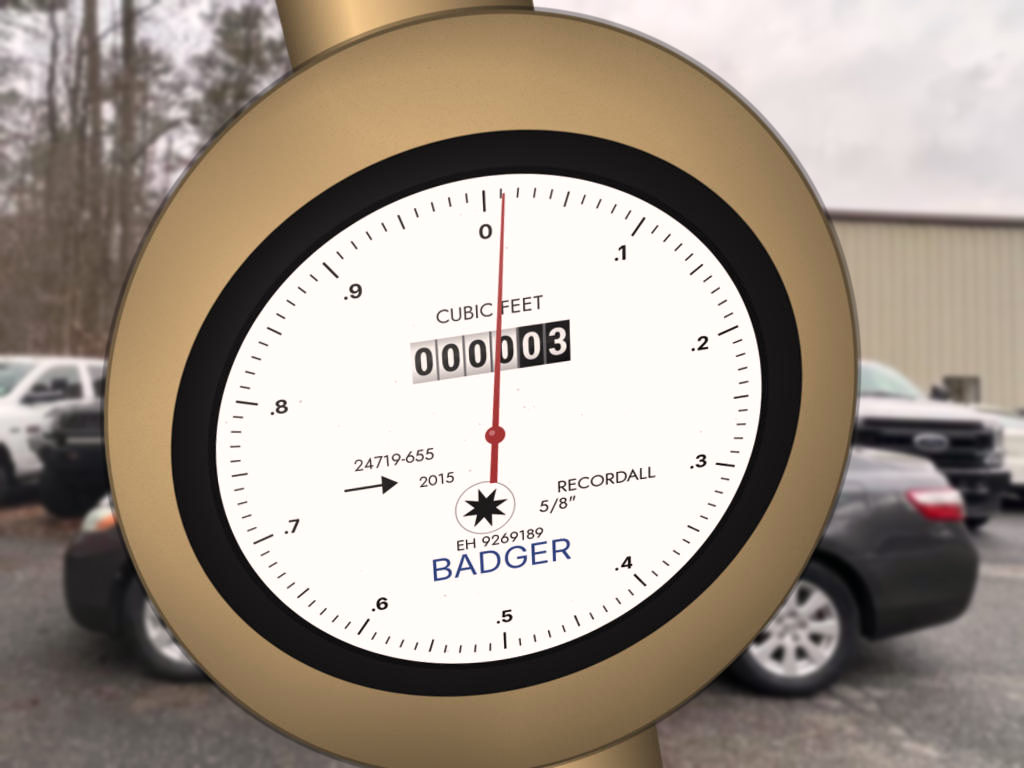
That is 3.01 ft³
